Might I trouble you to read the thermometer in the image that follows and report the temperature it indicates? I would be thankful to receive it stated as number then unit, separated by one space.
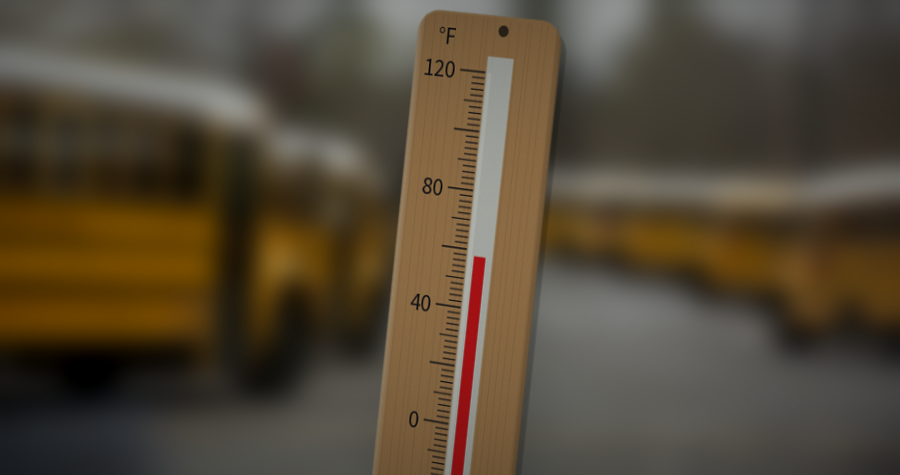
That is 58 °F
